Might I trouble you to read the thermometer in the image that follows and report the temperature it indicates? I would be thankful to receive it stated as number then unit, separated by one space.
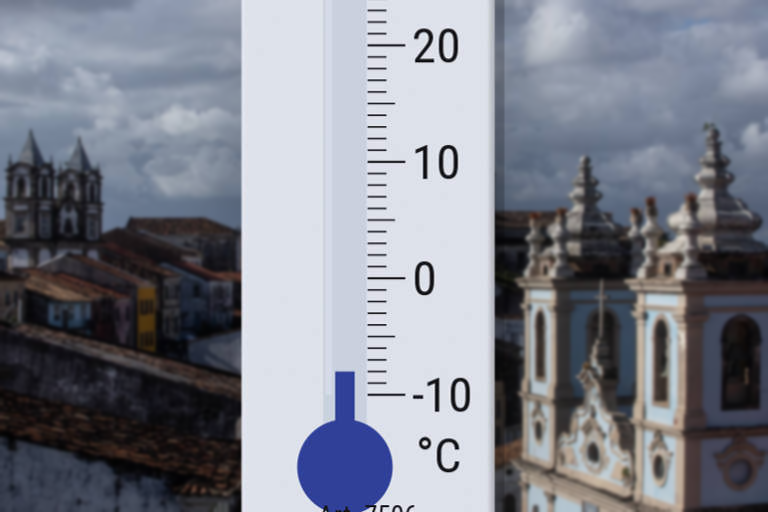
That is -8 °C
